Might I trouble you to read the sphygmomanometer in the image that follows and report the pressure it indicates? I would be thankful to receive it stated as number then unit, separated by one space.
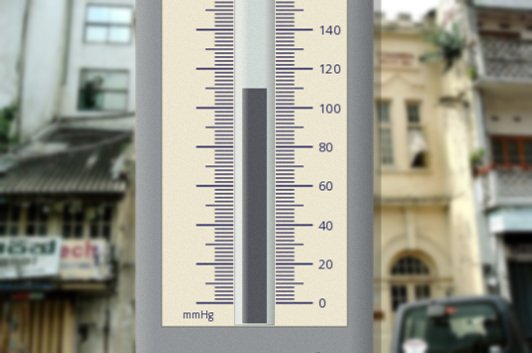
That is 110 mmHg
